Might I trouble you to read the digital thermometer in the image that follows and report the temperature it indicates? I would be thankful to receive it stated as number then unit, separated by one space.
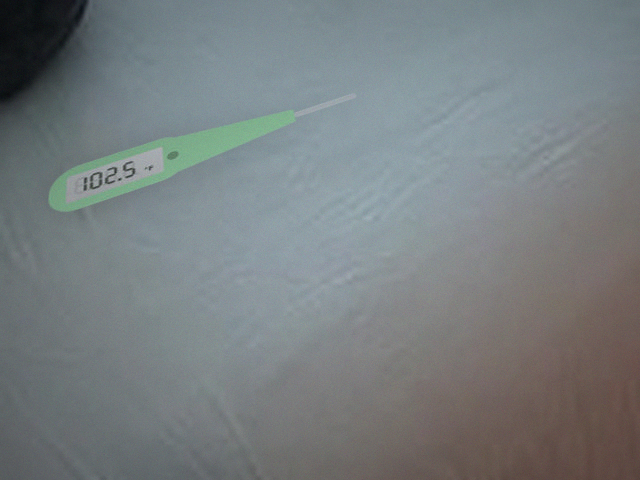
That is 102.5 °F
